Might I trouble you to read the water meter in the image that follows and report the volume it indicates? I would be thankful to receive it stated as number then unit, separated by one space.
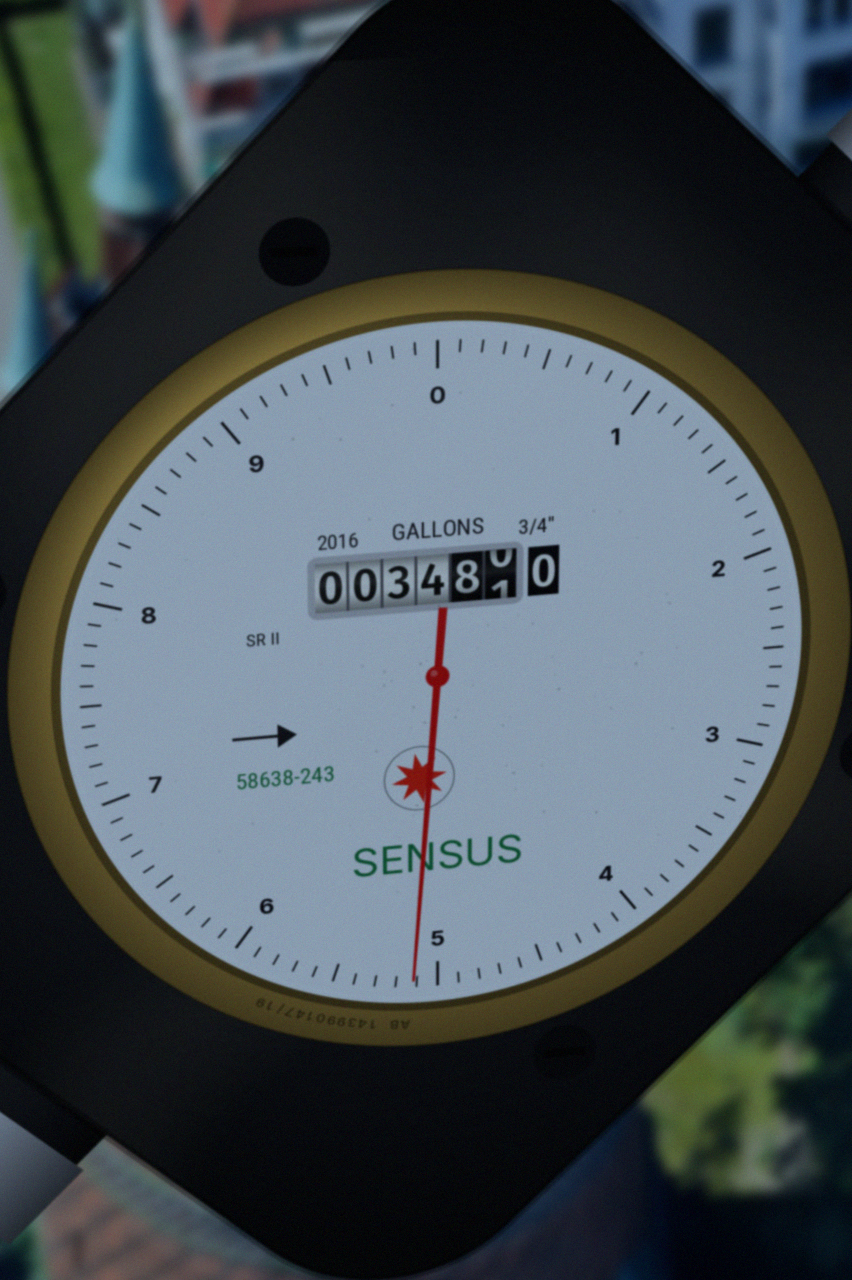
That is 34805.1 gal
